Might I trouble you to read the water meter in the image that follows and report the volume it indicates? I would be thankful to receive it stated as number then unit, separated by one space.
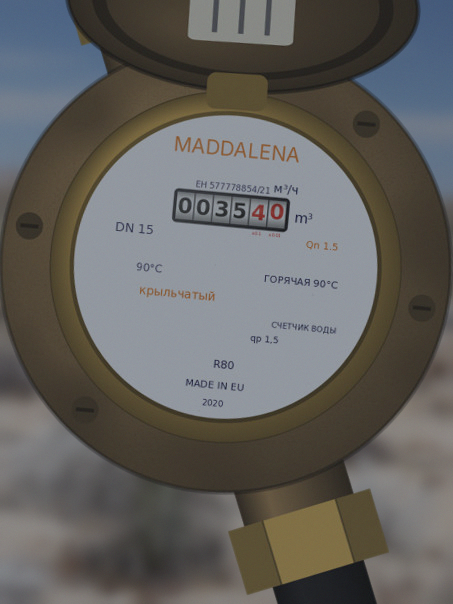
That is 35.40 m³
